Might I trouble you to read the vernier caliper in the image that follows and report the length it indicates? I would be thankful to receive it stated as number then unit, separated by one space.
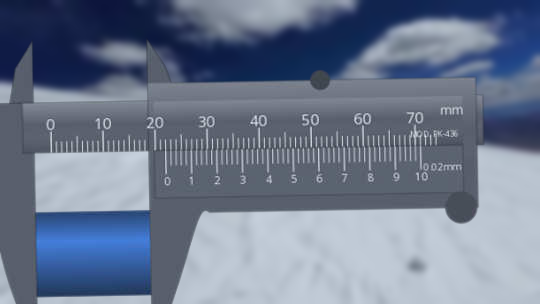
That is 22.0 mm
